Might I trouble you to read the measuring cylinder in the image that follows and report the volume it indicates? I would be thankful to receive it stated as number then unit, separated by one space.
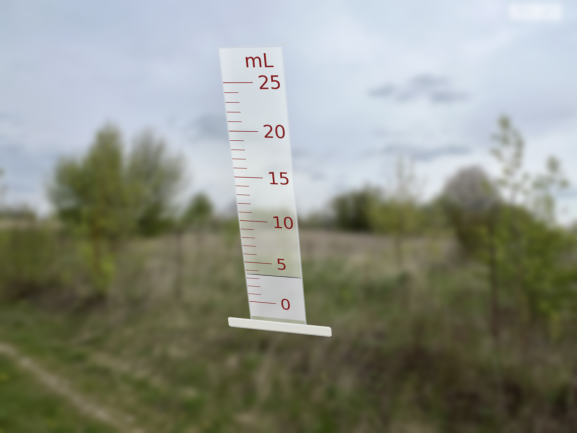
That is 3.5 mL
